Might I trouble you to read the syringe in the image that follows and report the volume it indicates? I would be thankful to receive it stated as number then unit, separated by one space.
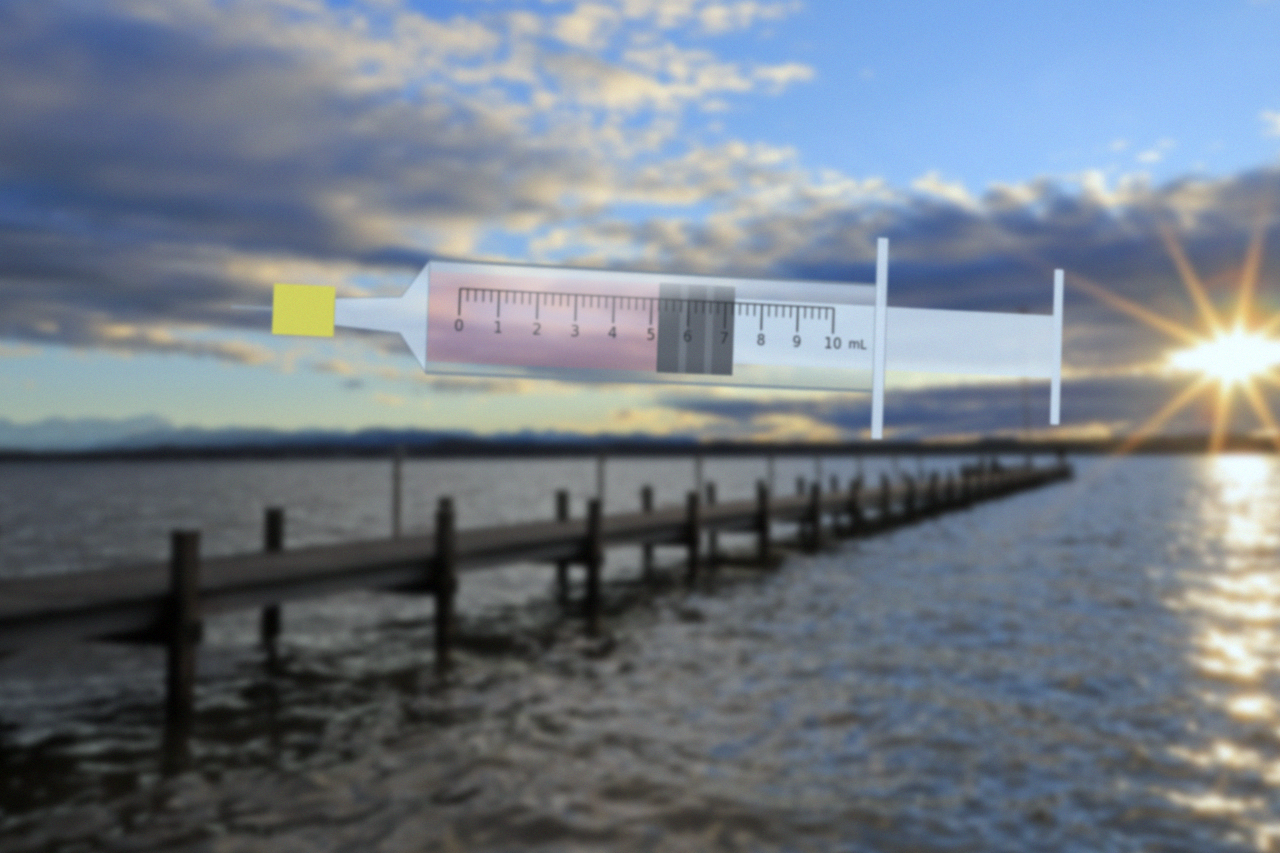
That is 5.2 mL
